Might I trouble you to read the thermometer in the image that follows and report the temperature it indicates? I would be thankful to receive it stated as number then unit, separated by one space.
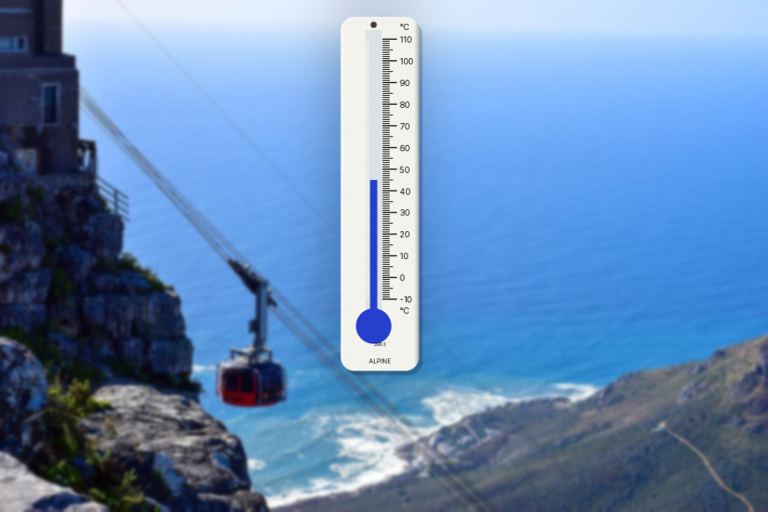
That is 45 °C
